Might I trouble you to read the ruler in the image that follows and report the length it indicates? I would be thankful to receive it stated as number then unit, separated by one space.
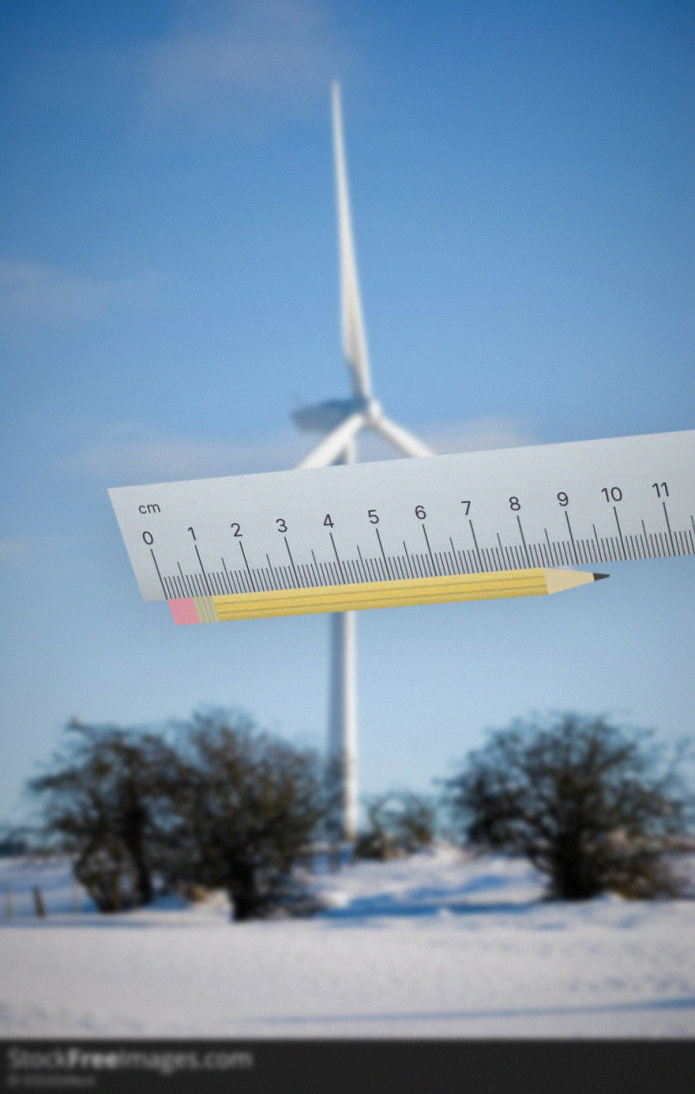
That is 9.6 cm
